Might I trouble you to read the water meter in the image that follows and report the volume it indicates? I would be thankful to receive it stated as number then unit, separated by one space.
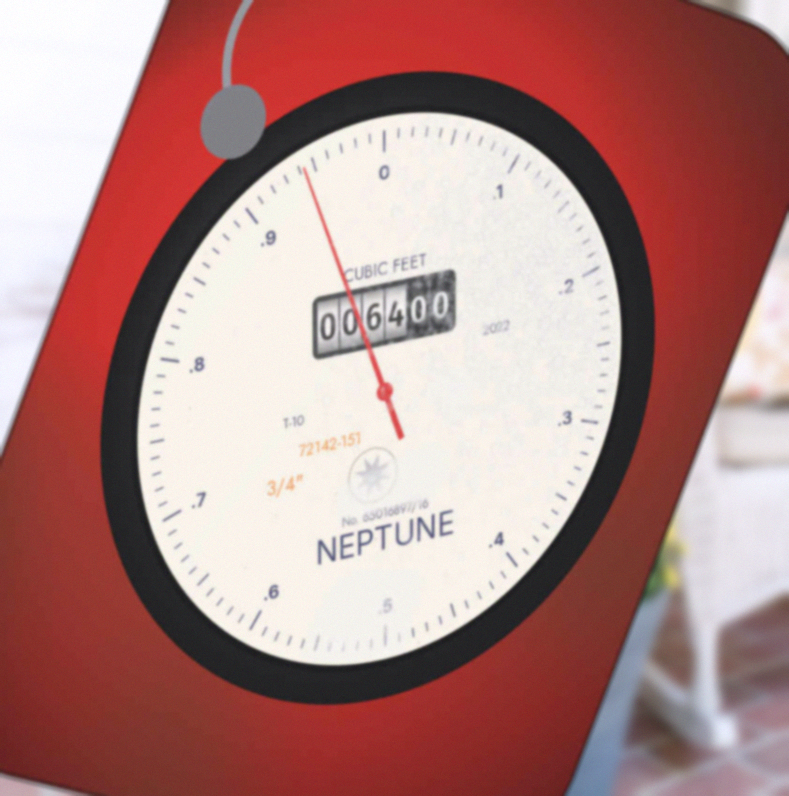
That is 6399.94 ft³
